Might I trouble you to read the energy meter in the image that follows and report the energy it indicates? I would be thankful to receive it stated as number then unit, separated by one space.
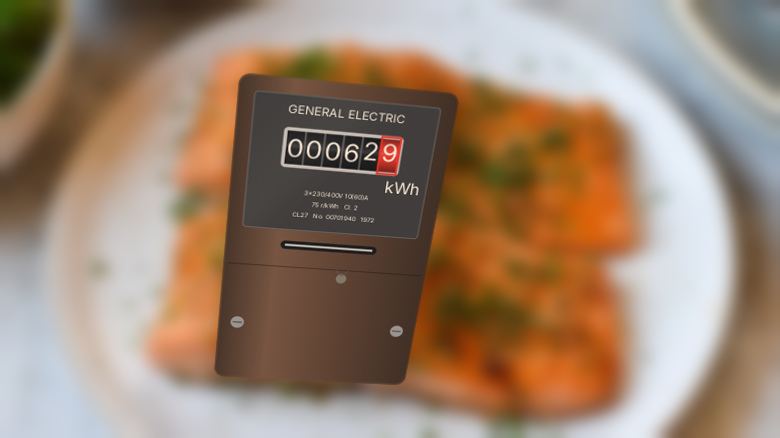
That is 62.9 kWh
